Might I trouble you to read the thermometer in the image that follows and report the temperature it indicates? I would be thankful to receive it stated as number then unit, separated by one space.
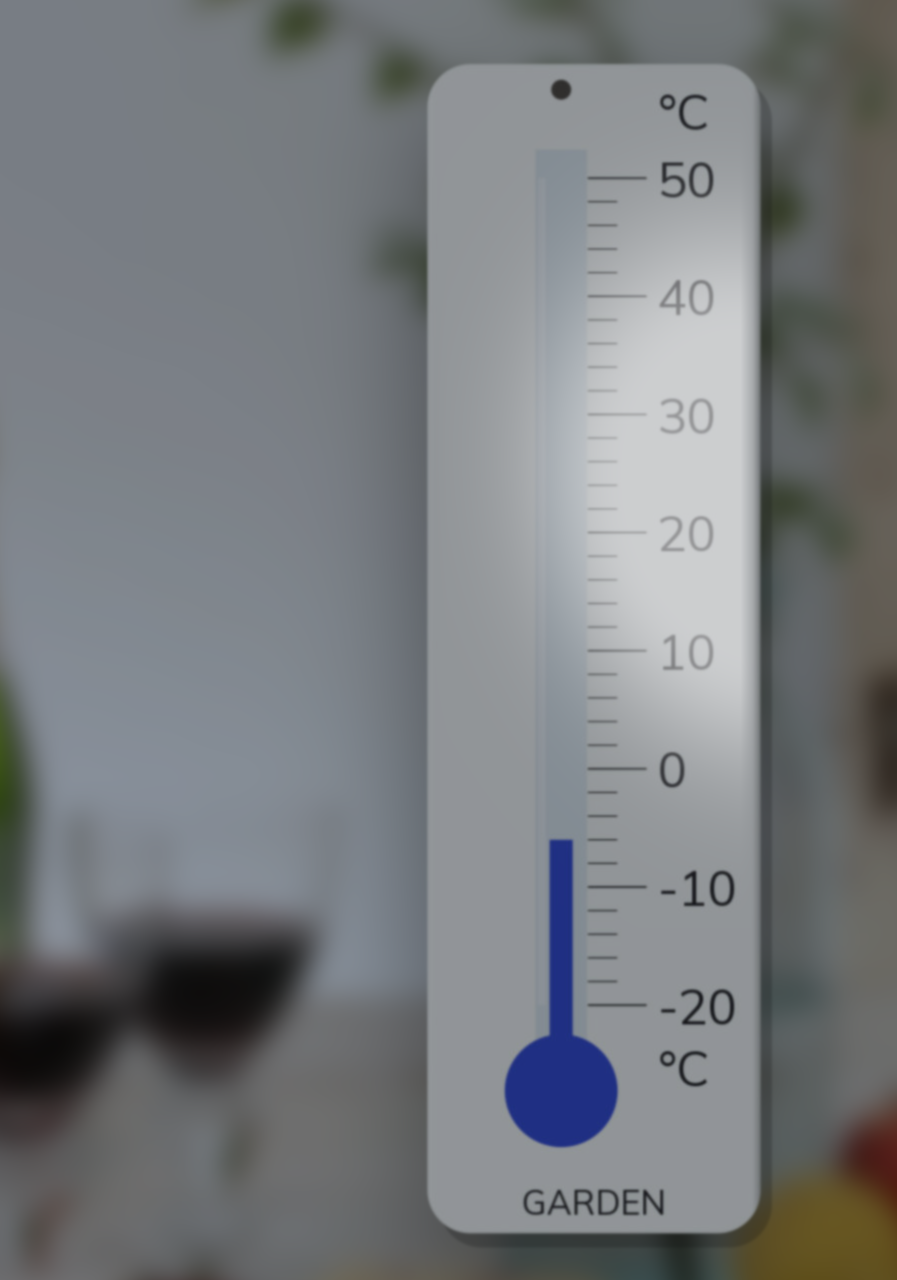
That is -6 °C
